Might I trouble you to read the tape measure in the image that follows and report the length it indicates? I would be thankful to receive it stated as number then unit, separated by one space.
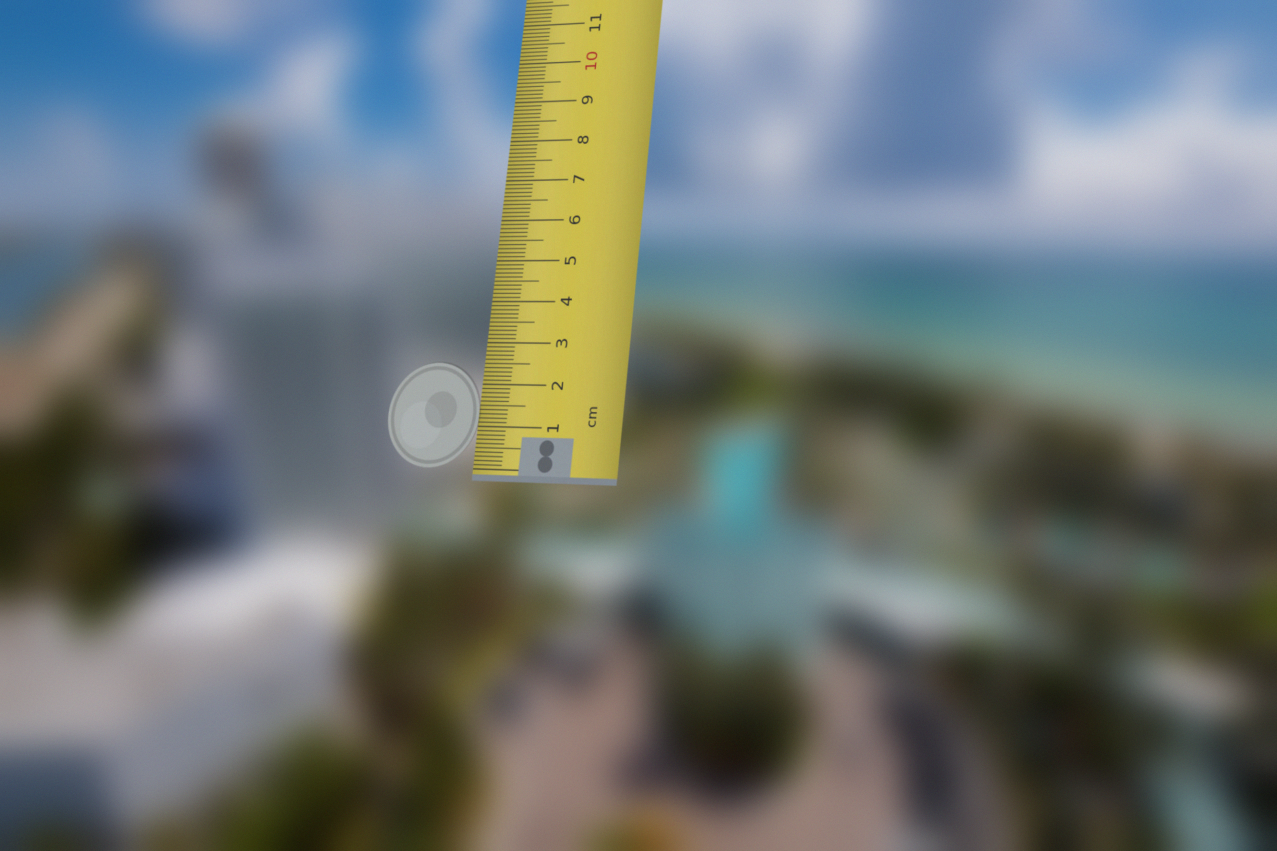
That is 2.5 cm
